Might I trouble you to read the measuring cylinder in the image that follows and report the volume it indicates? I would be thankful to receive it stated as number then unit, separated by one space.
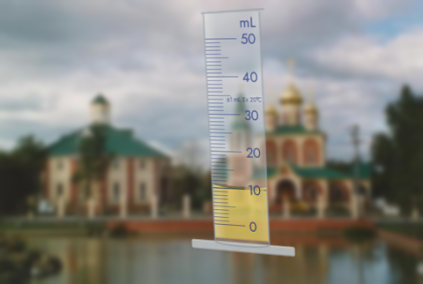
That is 10 mL
